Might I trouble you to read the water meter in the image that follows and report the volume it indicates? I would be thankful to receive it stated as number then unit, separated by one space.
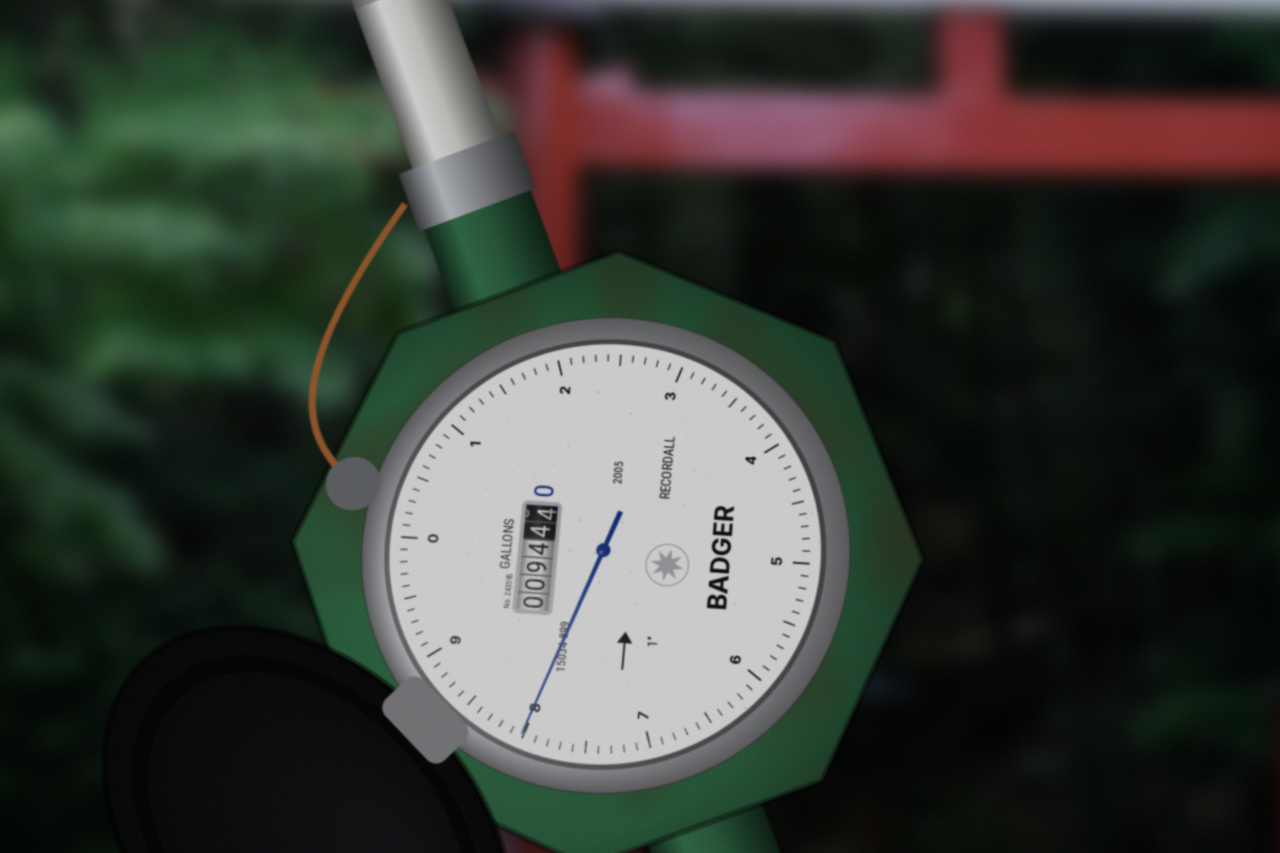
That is 94438.0 gal
